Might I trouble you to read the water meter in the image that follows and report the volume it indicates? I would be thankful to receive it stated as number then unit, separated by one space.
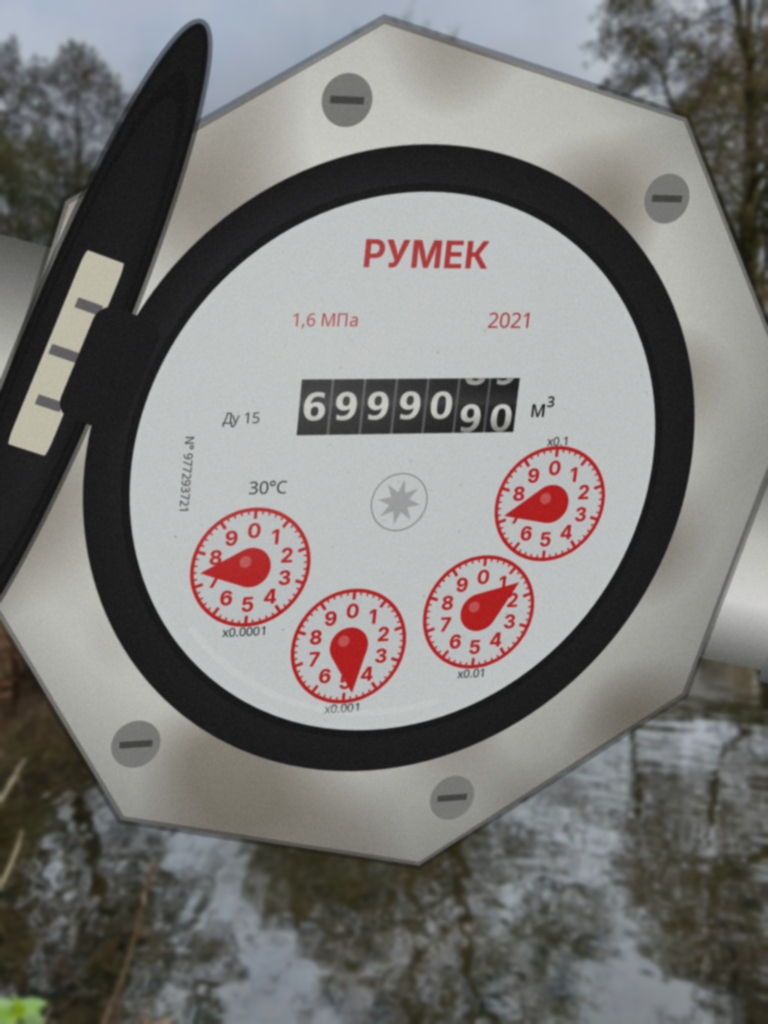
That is 6999089.7147 m³
